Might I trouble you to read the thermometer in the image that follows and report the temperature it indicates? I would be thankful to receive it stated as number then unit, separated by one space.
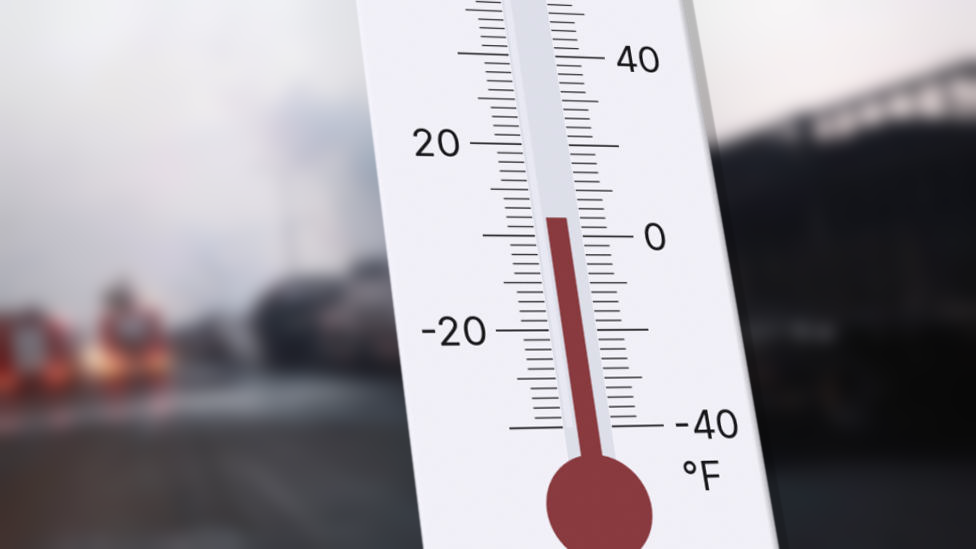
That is 4 °F
